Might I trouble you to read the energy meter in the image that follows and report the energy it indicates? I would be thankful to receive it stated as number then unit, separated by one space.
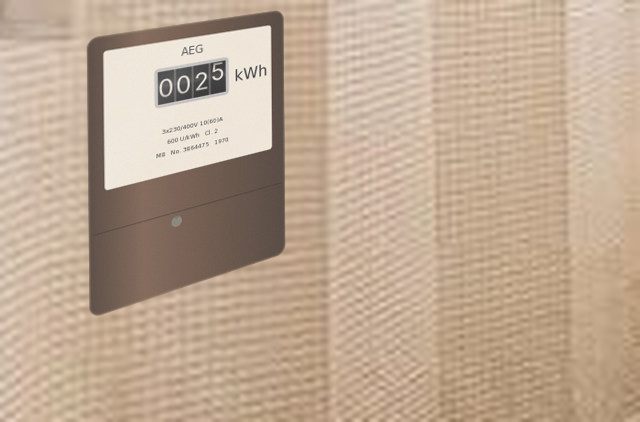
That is 25 kWh
